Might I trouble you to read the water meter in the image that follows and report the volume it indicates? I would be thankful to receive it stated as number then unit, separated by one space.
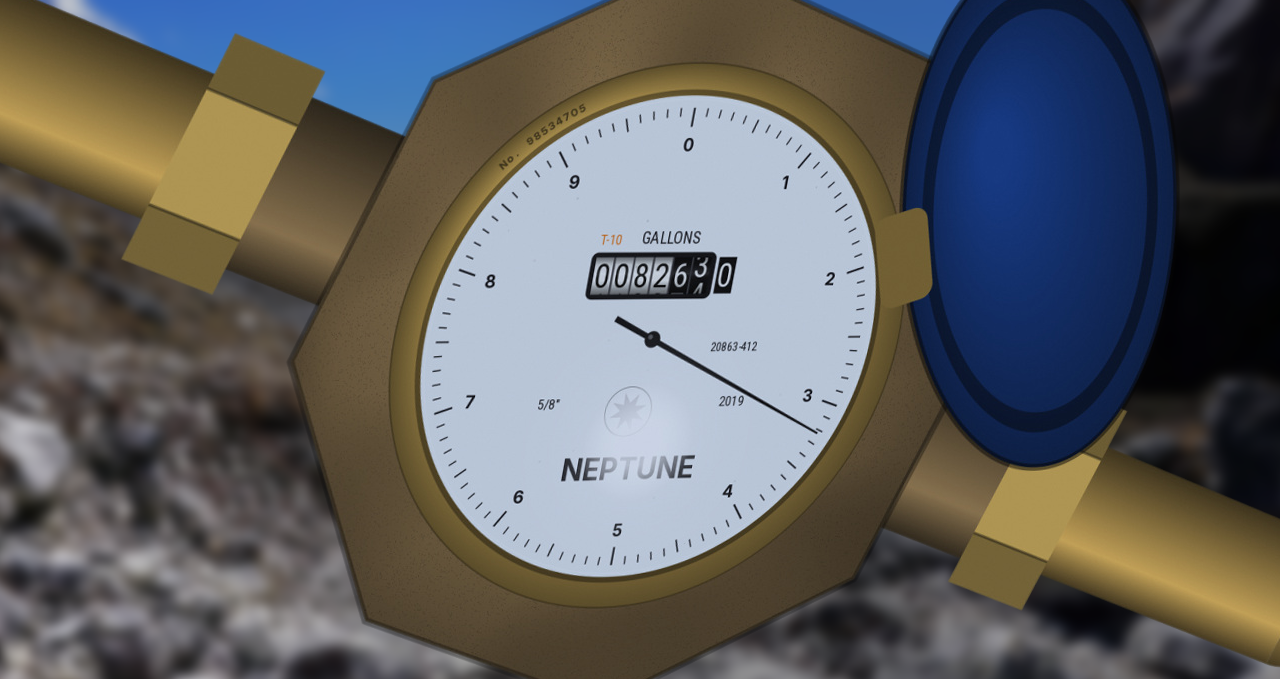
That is 82633.2 gal
